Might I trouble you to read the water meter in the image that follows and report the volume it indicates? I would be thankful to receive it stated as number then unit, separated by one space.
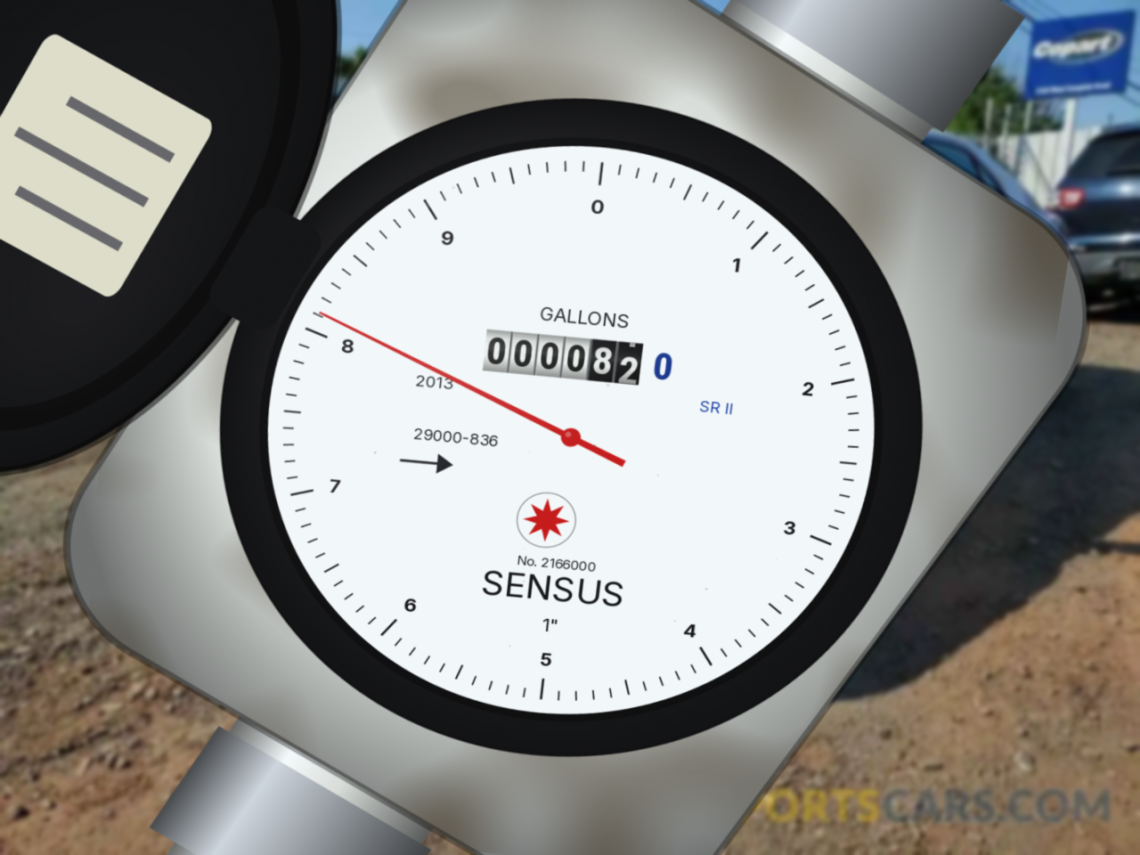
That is 818.1 gal
